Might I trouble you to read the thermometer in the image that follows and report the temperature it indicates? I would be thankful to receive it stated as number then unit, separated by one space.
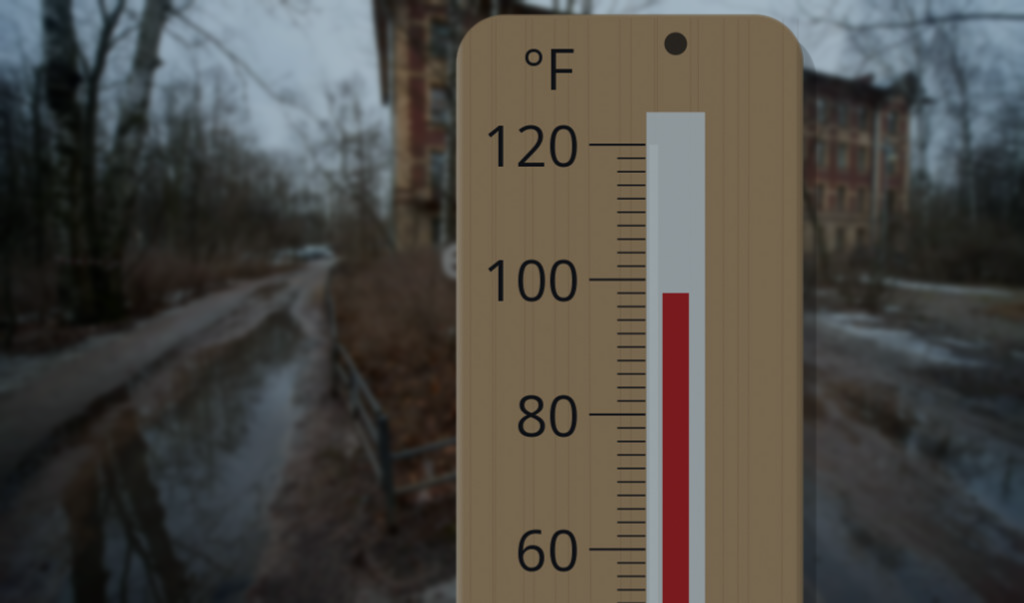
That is 98 °F
